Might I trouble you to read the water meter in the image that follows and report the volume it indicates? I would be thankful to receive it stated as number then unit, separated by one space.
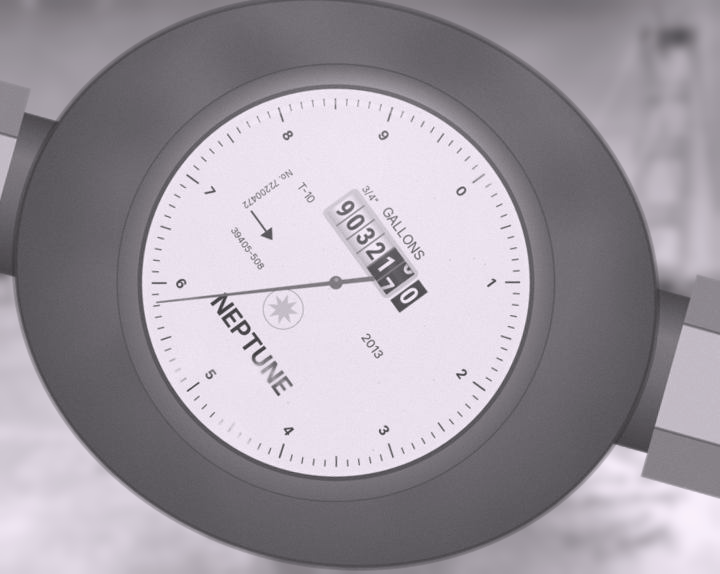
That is 9032165.8 gal
